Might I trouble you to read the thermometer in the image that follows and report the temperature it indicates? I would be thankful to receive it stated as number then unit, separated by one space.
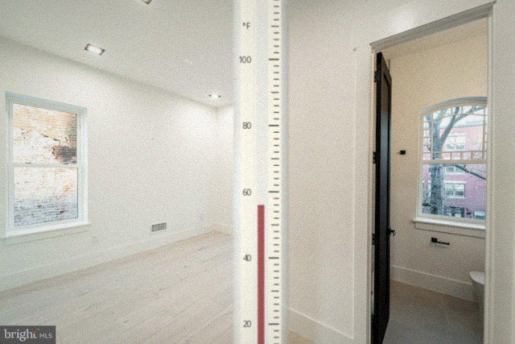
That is 56 °F
